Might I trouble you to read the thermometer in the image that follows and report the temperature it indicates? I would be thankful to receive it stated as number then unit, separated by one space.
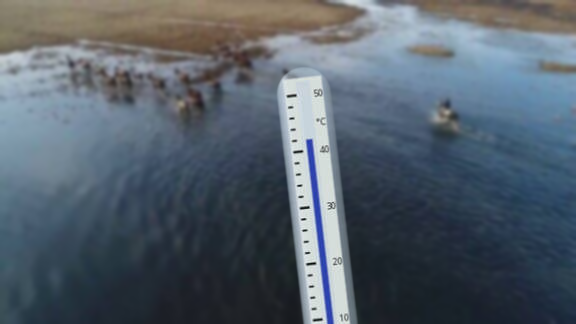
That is 42 °C
